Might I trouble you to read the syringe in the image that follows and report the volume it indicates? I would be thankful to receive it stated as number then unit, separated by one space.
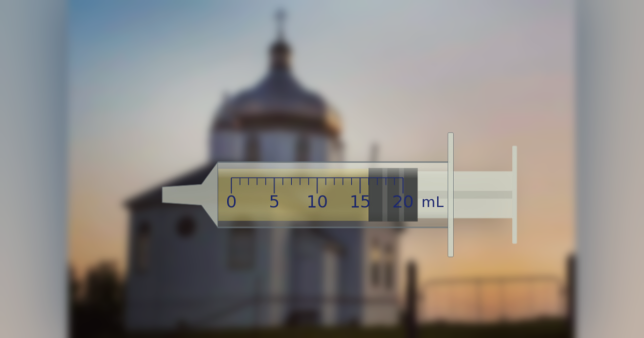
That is 16 mL
